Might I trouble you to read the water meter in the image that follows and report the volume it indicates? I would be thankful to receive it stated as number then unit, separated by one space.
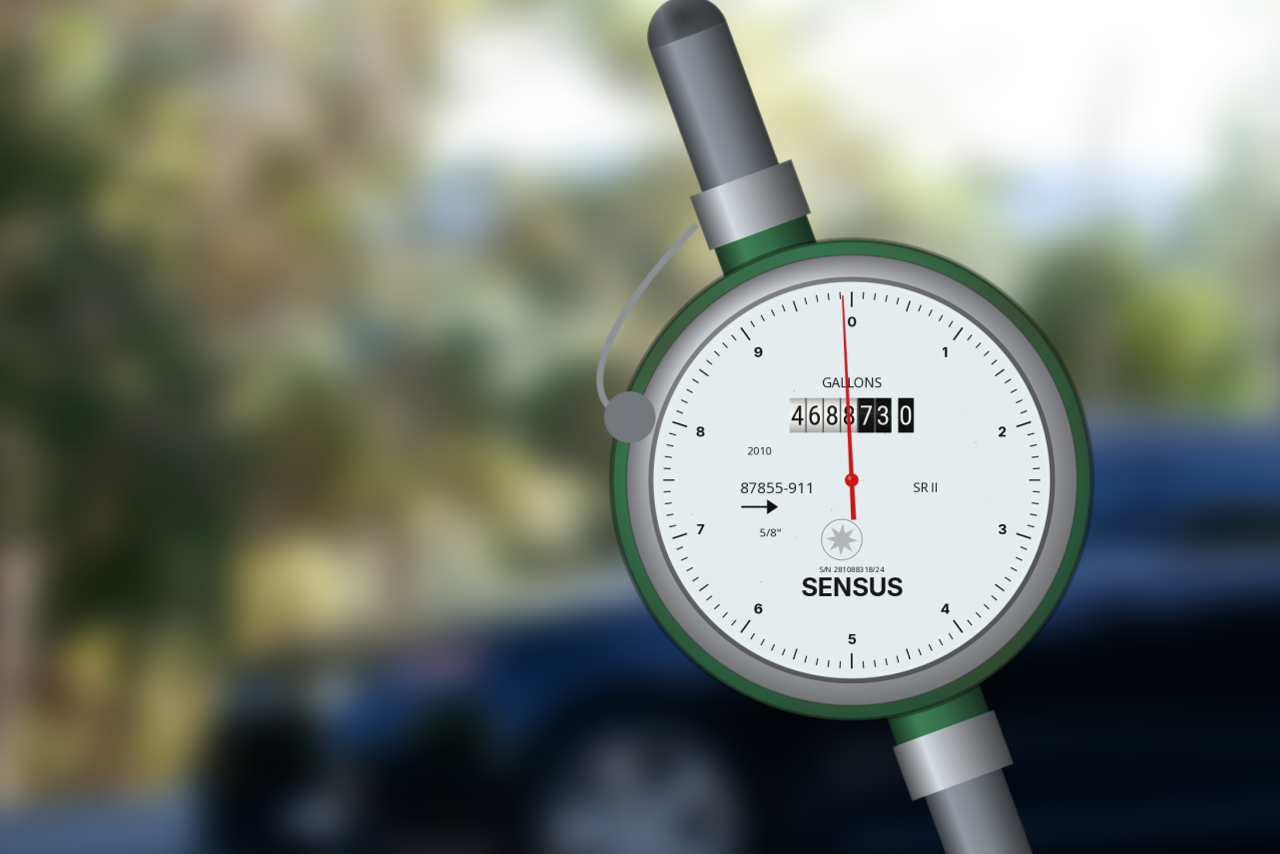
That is 4688729.9 gal
